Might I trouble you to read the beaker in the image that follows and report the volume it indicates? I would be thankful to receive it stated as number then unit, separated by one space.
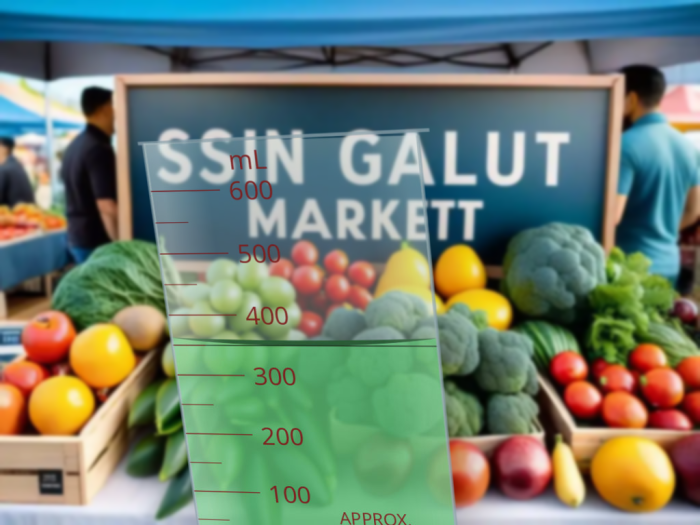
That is 350 mL
